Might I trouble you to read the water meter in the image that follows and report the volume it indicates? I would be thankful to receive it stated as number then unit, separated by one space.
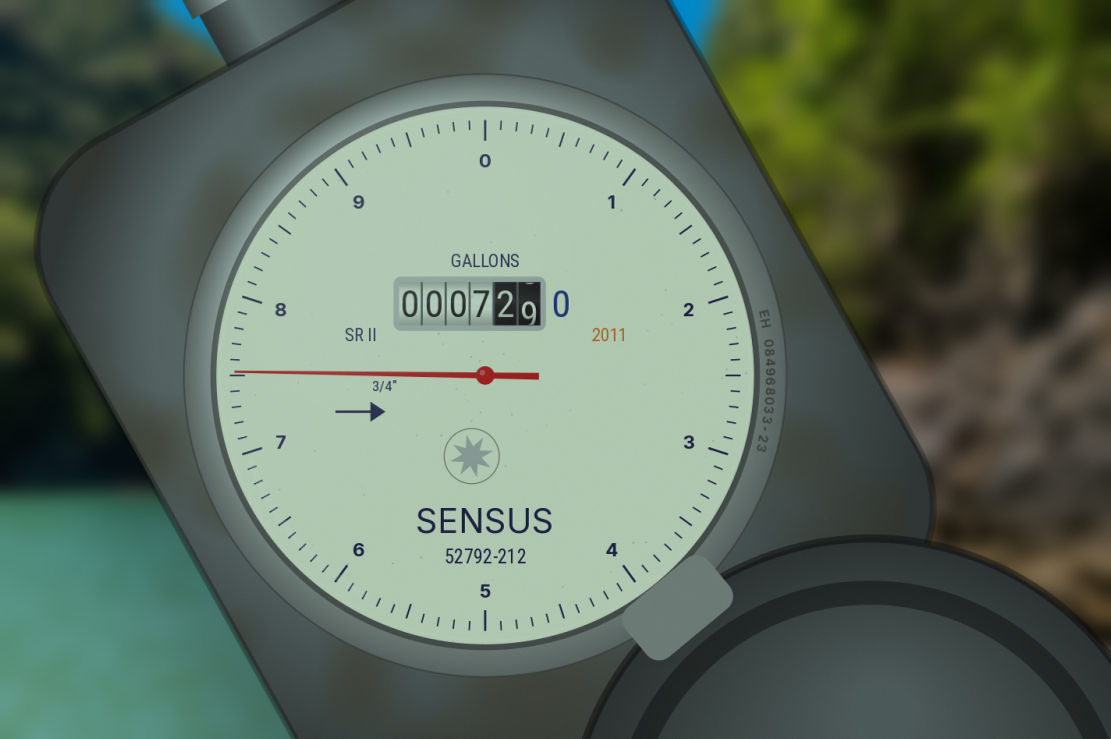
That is 7287.5 gal
